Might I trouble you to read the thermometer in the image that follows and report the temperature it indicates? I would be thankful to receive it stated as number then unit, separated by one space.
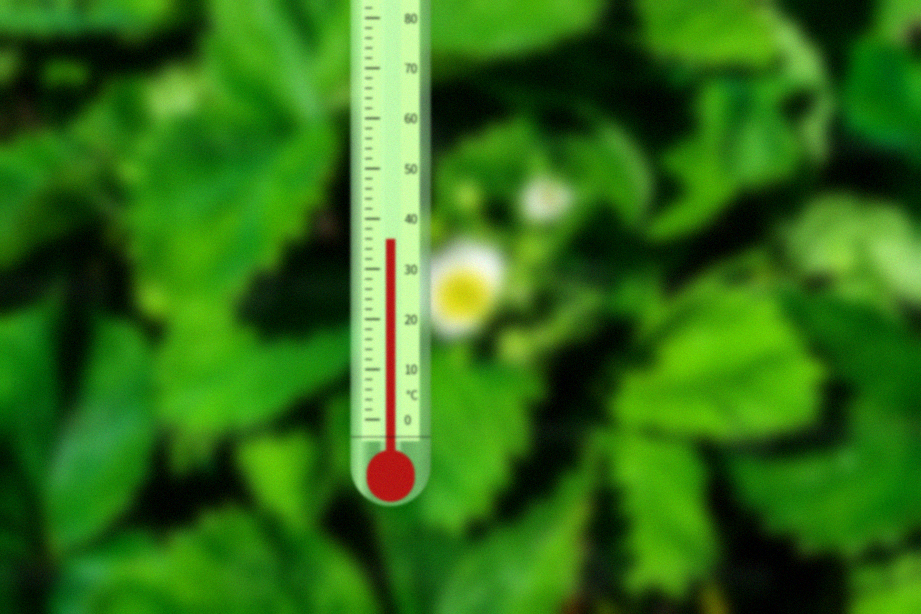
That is 36 °C
